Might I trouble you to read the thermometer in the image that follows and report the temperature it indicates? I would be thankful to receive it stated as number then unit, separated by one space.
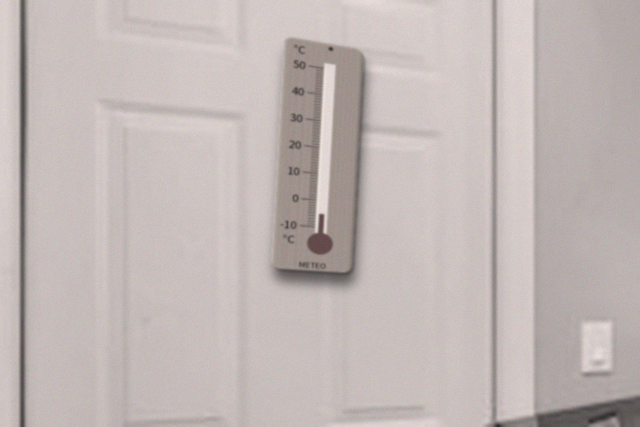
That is -5 °C
